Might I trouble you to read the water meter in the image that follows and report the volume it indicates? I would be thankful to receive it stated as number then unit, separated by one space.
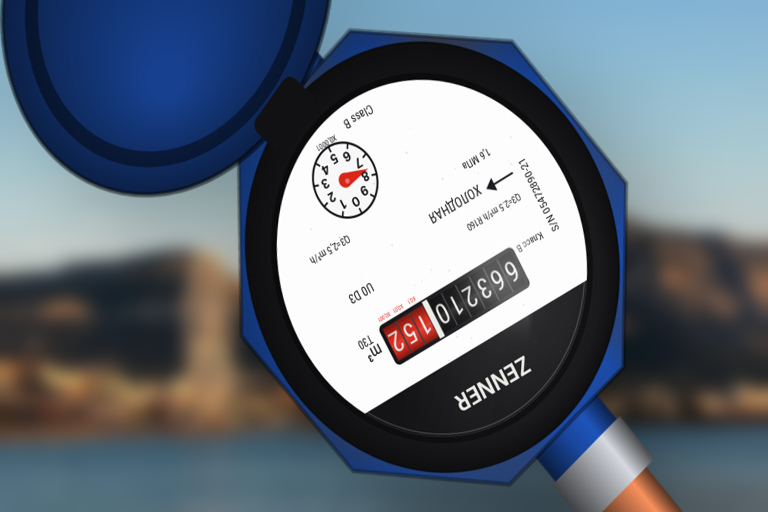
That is 663210.1527 m³
